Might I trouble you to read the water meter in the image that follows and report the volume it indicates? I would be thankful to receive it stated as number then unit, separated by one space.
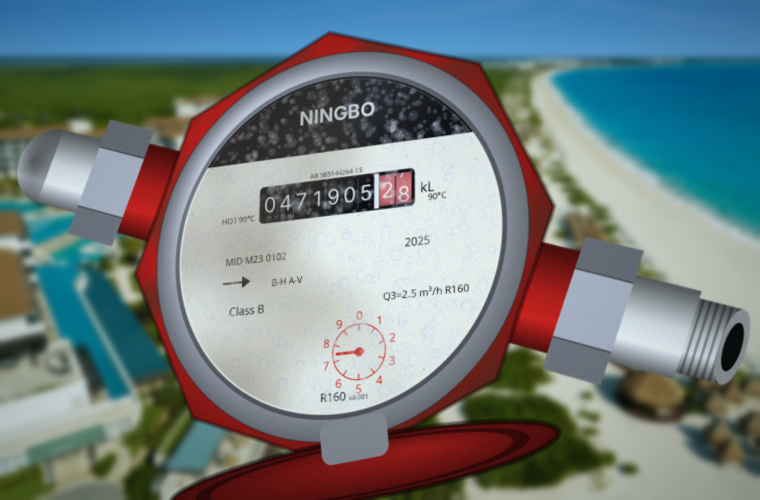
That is 471905.277 kL
